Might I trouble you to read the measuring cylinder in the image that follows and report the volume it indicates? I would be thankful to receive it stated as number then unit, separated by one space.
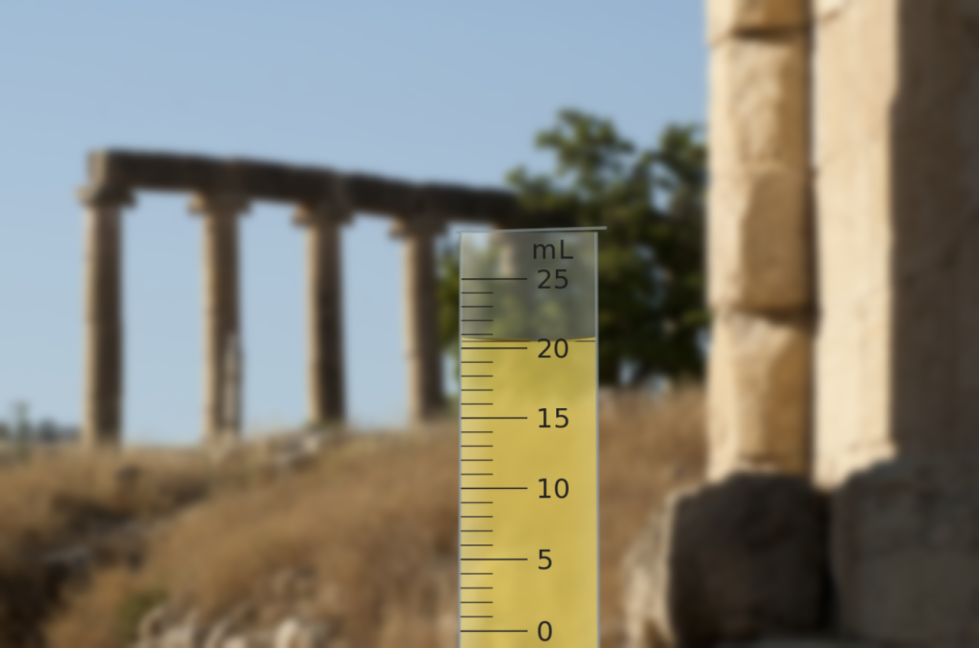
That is 20.5 mL
